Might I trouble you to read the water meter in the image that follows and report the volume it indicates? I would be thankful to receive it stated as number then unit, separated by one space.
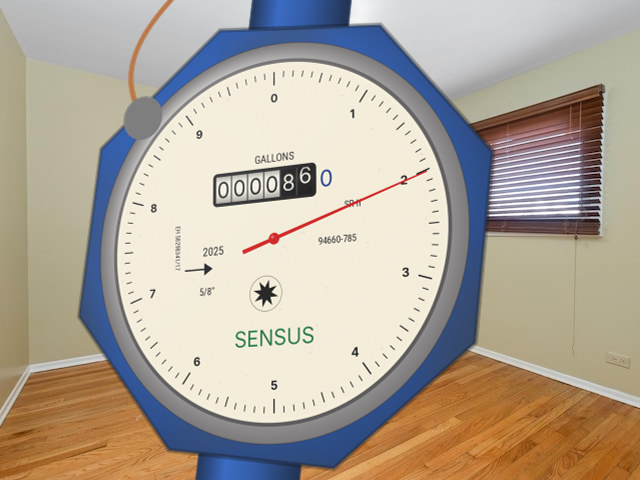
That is 862.0 gal
